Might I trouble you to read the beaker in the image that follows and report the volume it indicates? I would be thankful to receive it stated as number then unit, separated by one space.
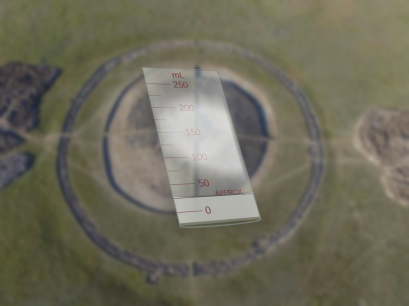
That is 25 mL
